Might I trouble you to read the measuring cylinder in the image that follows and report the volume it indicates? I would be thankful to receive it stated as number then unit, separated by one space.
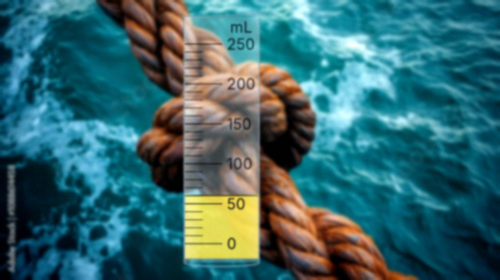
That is 60 mL
